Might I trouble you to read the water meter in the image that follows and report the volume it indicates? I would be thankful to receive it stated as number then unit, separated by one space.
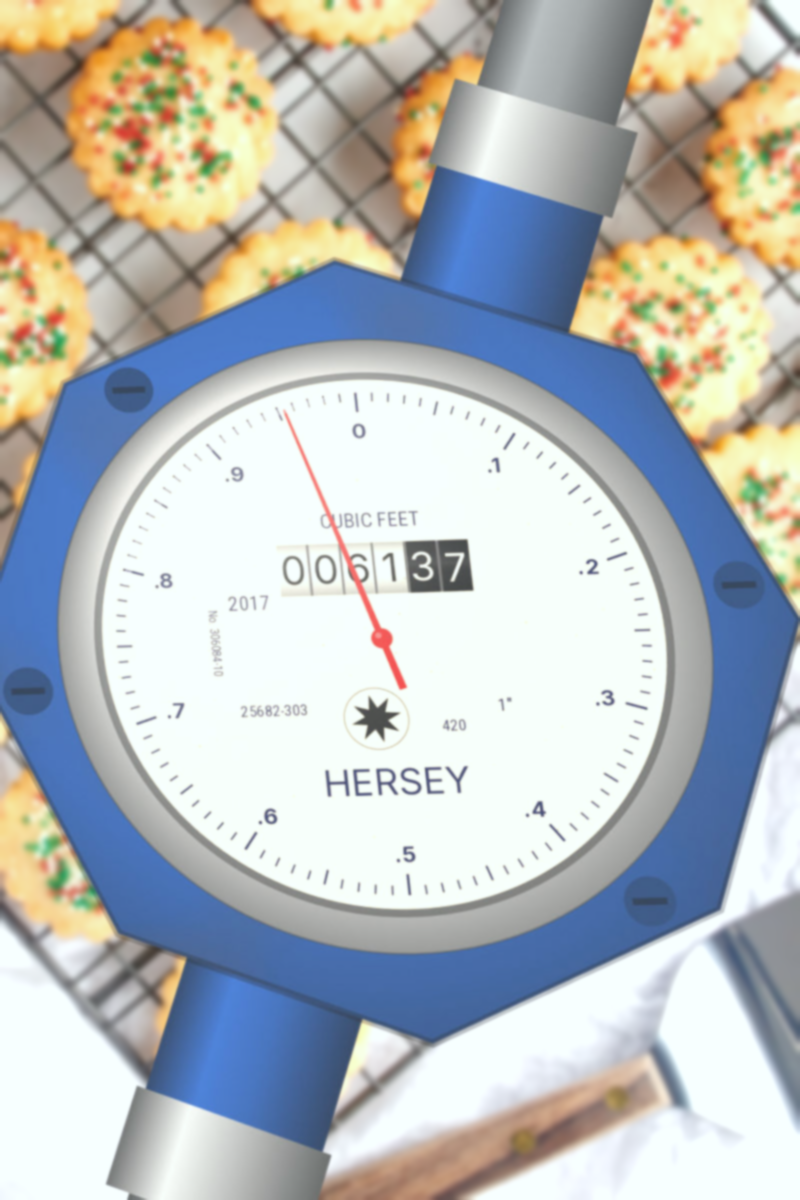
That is 6136.95 ft³
